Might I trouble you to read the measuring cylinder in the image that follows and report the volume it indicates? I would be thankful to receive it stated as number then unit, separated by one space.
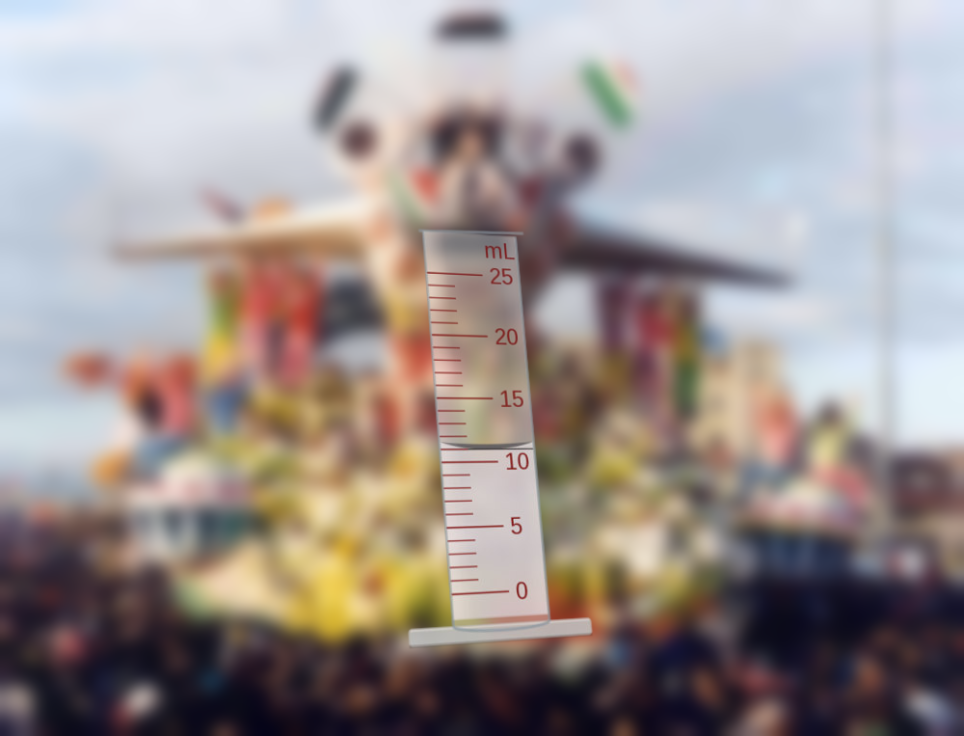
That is 11 mL
